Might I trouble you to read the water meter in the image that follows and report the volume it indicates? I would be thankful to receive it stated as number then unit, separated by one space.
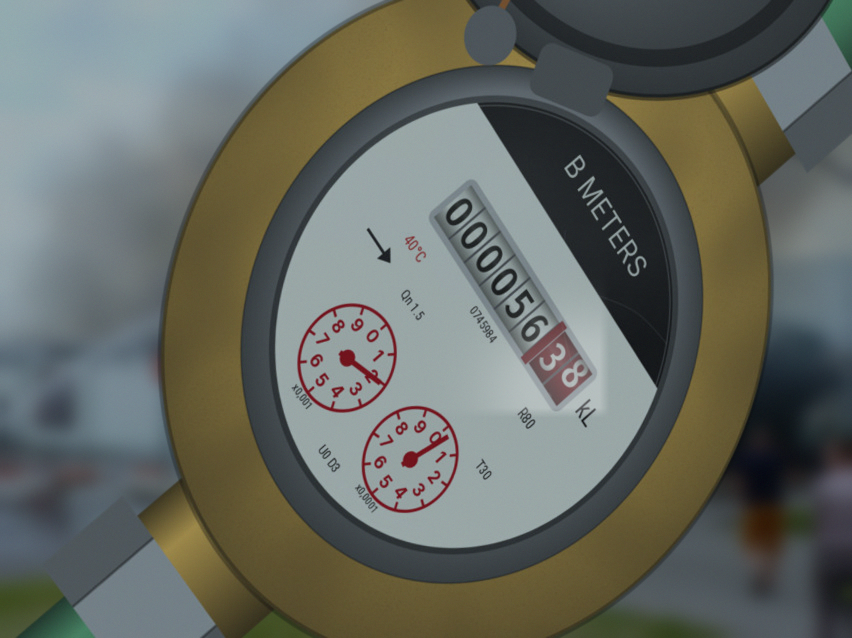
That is 56.3820 kL
